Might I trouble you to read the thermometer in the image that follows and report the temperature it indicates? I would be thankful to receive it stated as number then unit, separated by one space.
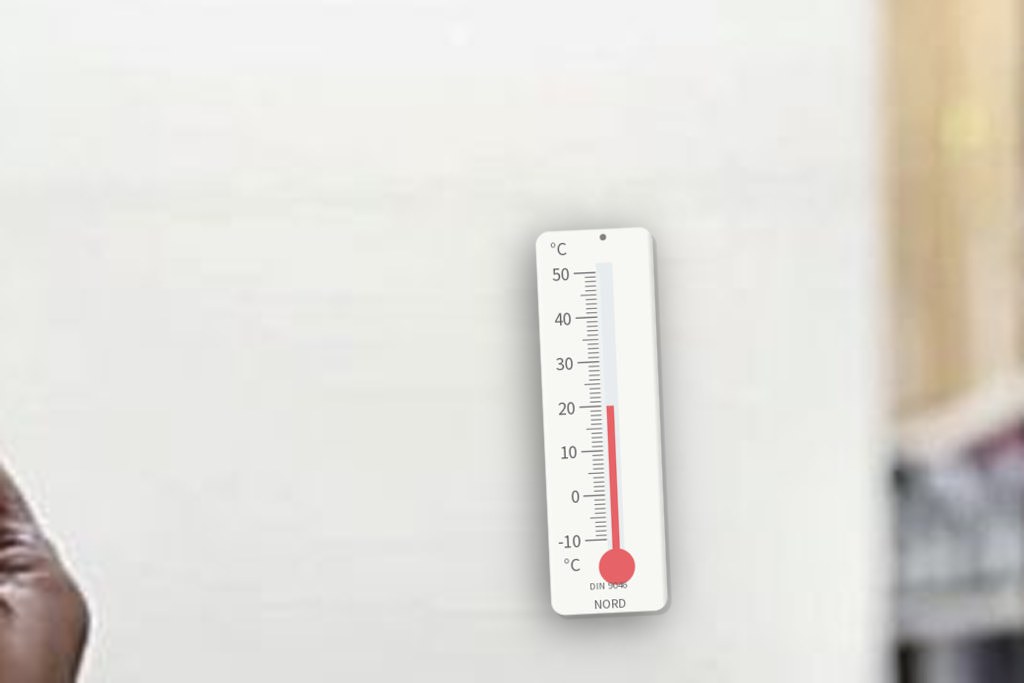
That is 20 °C
